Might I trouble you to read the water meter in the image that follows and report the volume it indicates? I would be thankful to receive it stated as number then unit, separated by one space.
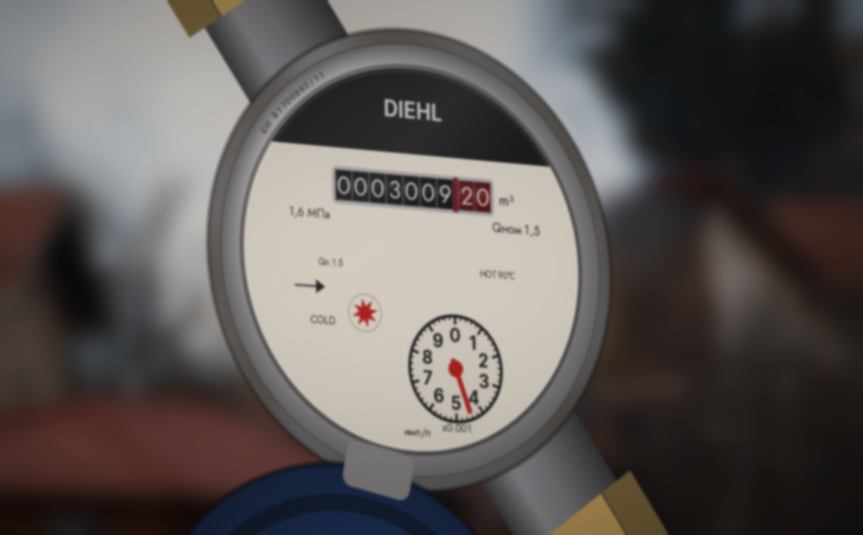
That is 3009.204 m³
